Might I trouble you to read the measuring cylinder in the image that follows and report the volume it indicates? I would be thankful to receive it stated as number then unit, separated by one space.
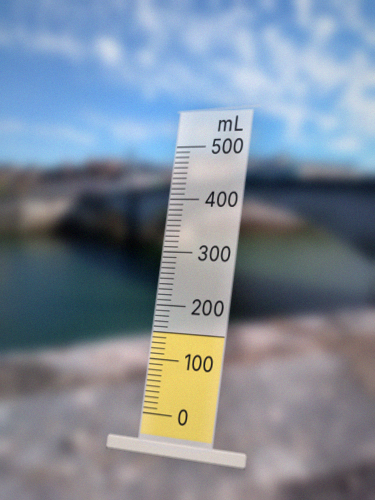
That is 150 mL
